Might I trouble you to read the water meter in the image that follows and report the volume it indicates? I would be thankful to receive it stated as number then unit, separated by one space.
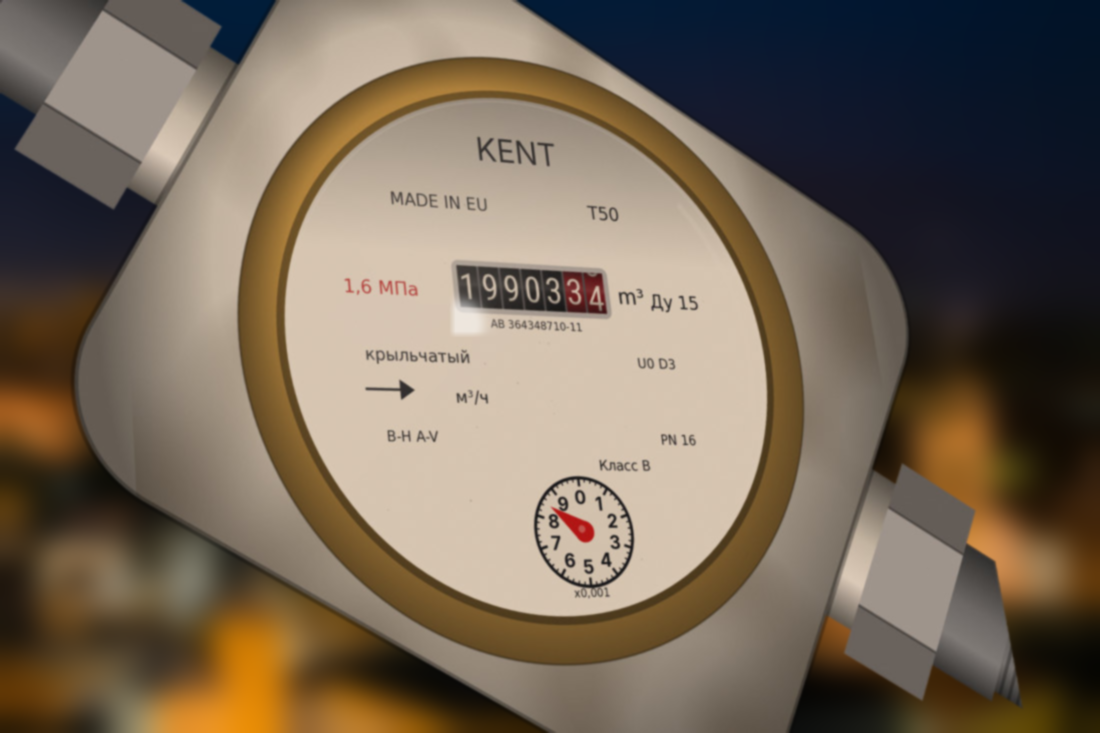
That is 19903.338 m³
